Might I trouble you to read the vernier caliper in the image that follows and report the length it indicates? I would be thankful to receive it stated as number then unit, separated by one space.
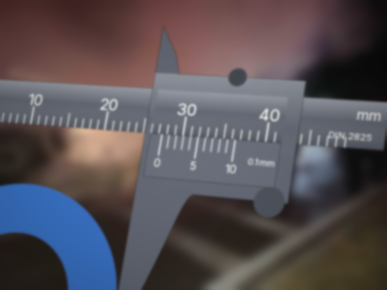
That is 27.4 mm
